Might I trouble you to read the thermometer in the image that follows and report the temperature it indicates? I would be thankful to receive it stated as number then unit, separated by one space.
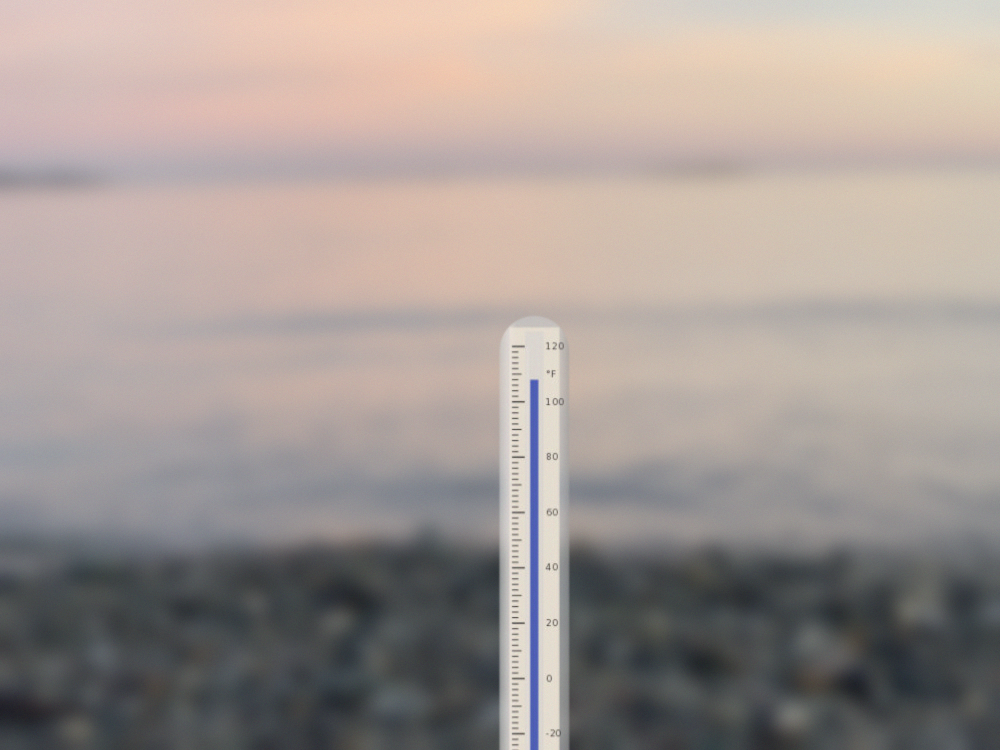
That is 108 °F
